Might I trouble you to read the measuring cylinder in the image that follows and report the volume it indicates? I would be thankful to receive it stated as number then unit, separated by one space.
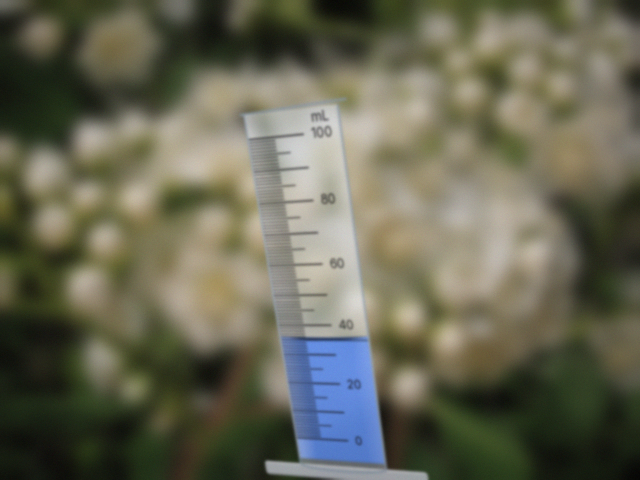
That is 35 mL
